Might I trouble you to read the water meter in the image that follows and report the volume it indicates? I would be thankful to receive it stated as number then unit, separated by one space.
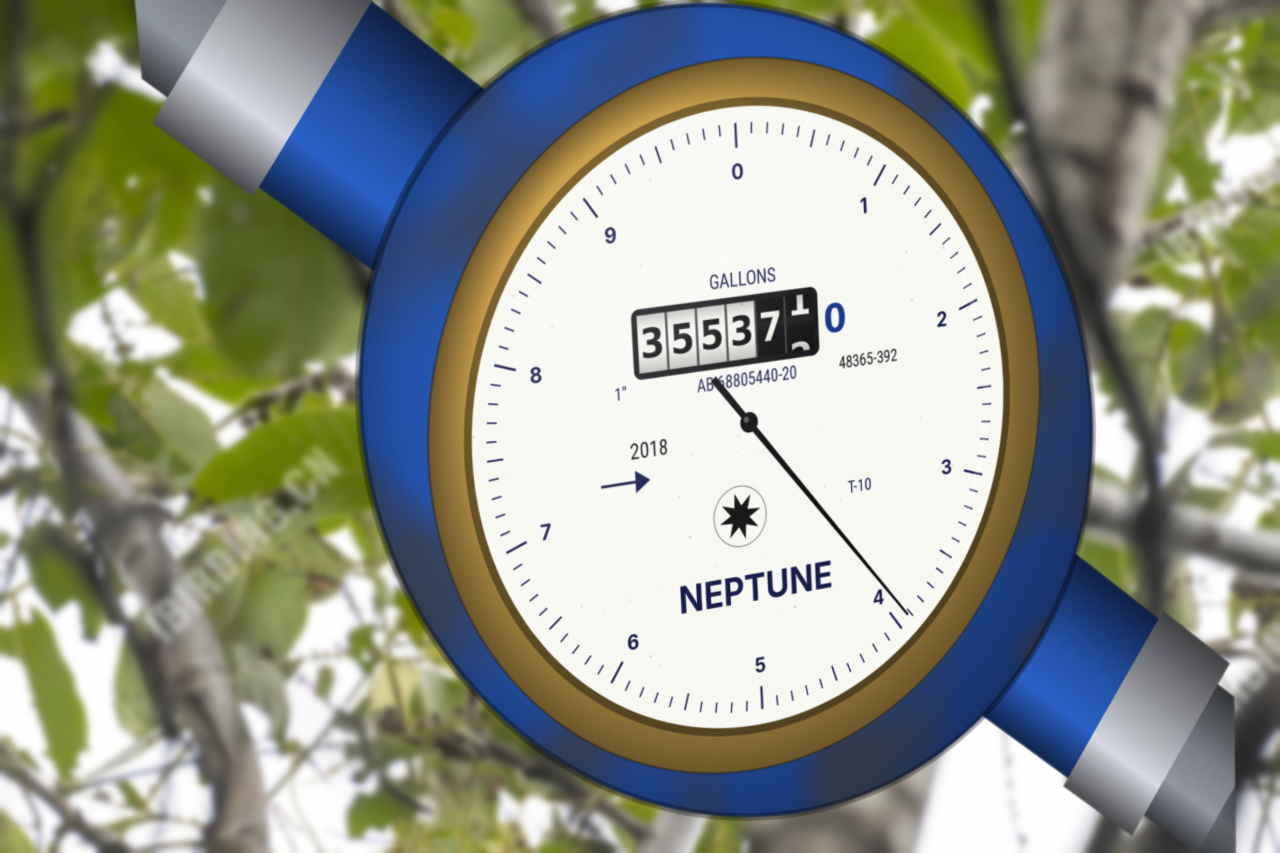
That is 3553713.9 gal
